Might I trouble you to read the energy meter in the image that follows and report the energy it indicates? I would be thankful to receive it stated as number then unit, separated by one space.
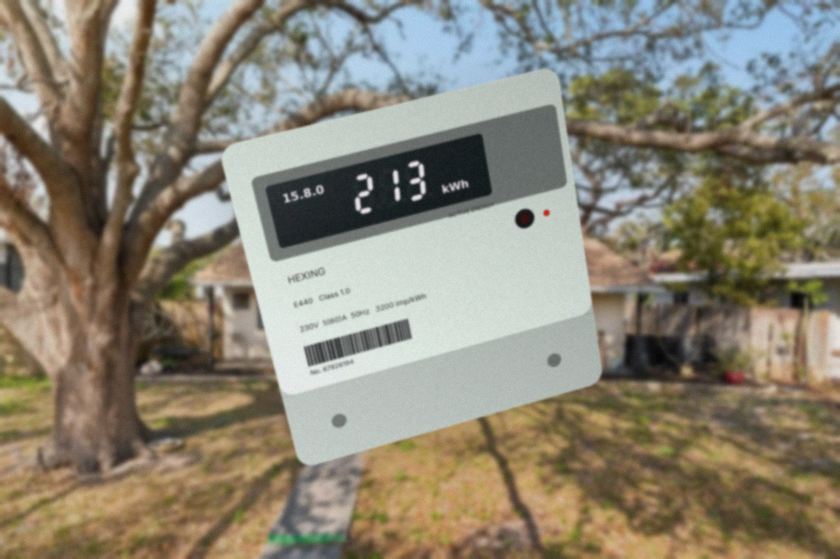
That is 213 kWh
